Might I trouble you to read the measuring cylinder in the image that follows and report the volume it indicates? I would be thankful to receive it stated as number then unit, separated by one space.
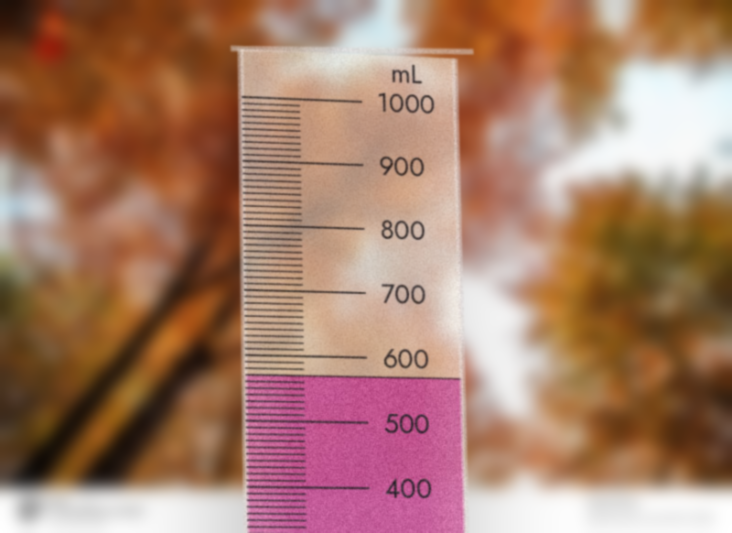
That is 570 mL
